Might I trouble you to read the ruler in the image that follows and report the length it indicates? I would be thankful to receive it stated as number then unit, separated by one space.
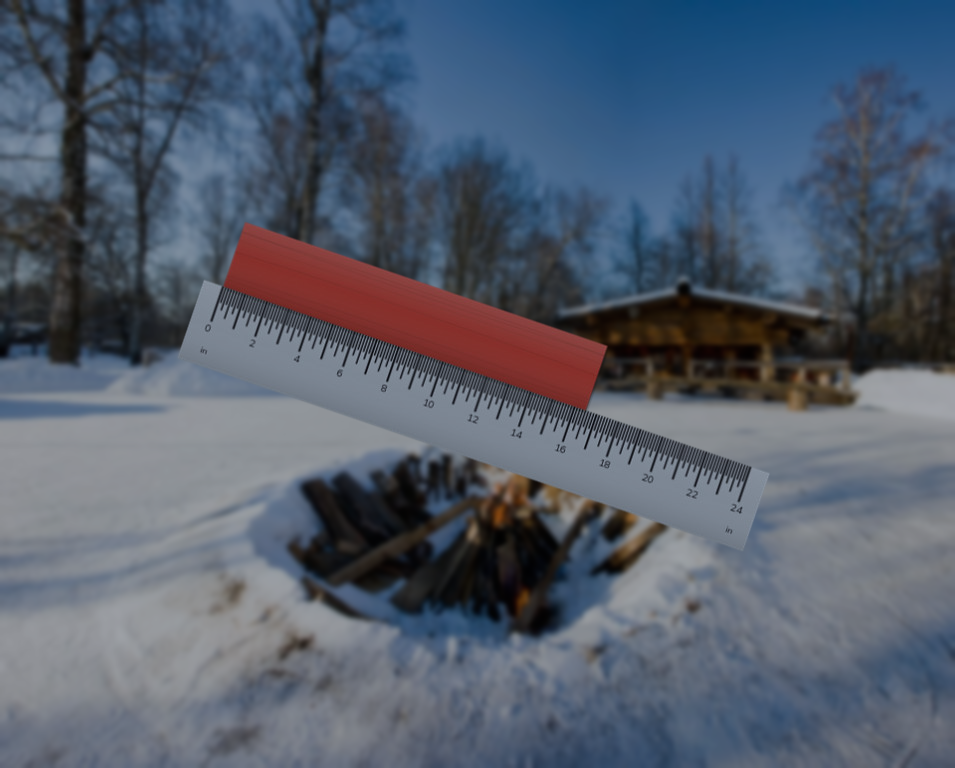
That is 16.5 in
